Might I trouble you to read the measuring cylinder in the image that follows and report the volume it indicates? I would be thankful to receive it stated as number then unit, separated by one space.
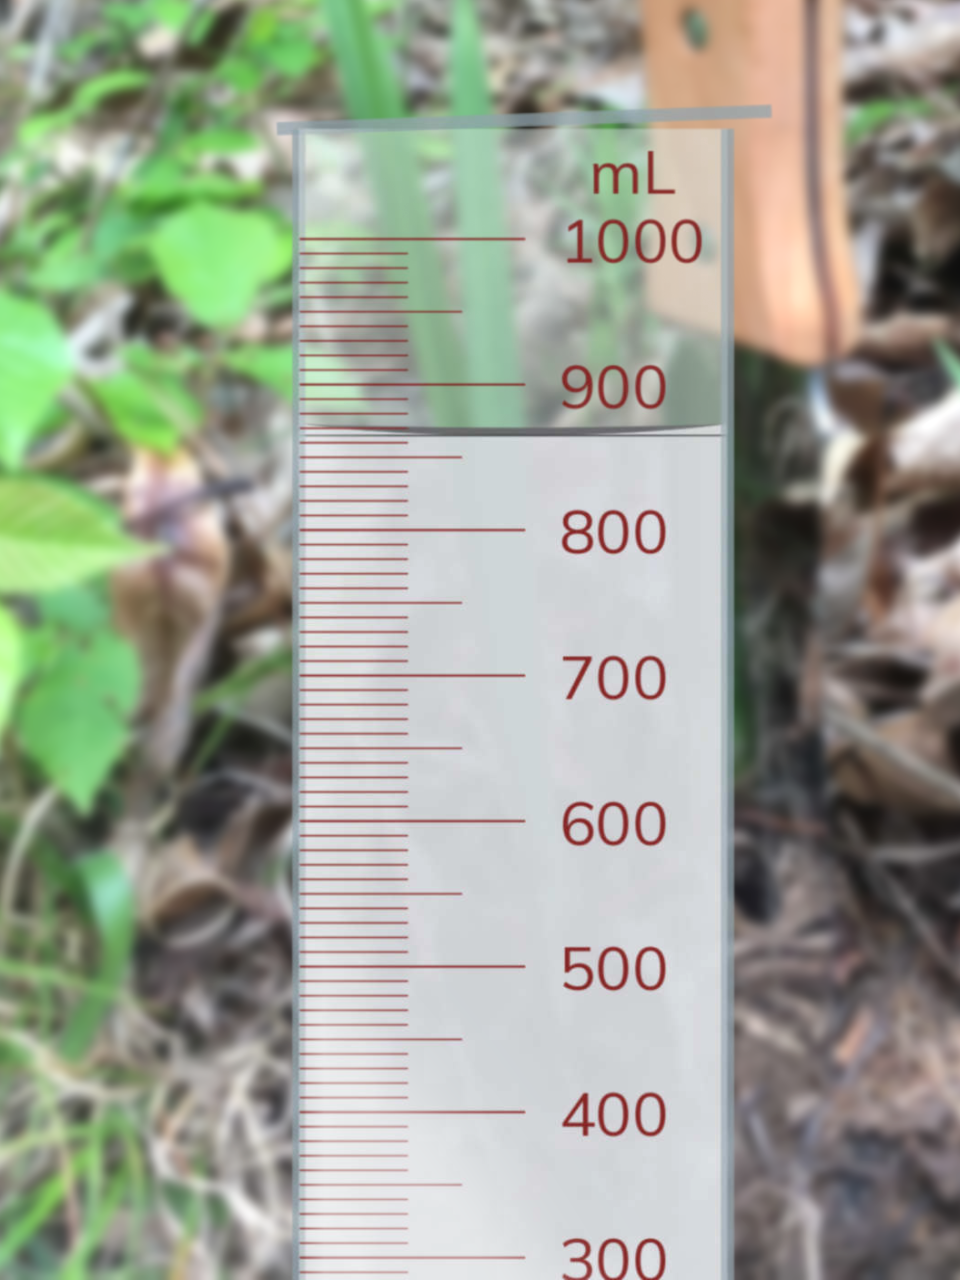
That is 865 mL
